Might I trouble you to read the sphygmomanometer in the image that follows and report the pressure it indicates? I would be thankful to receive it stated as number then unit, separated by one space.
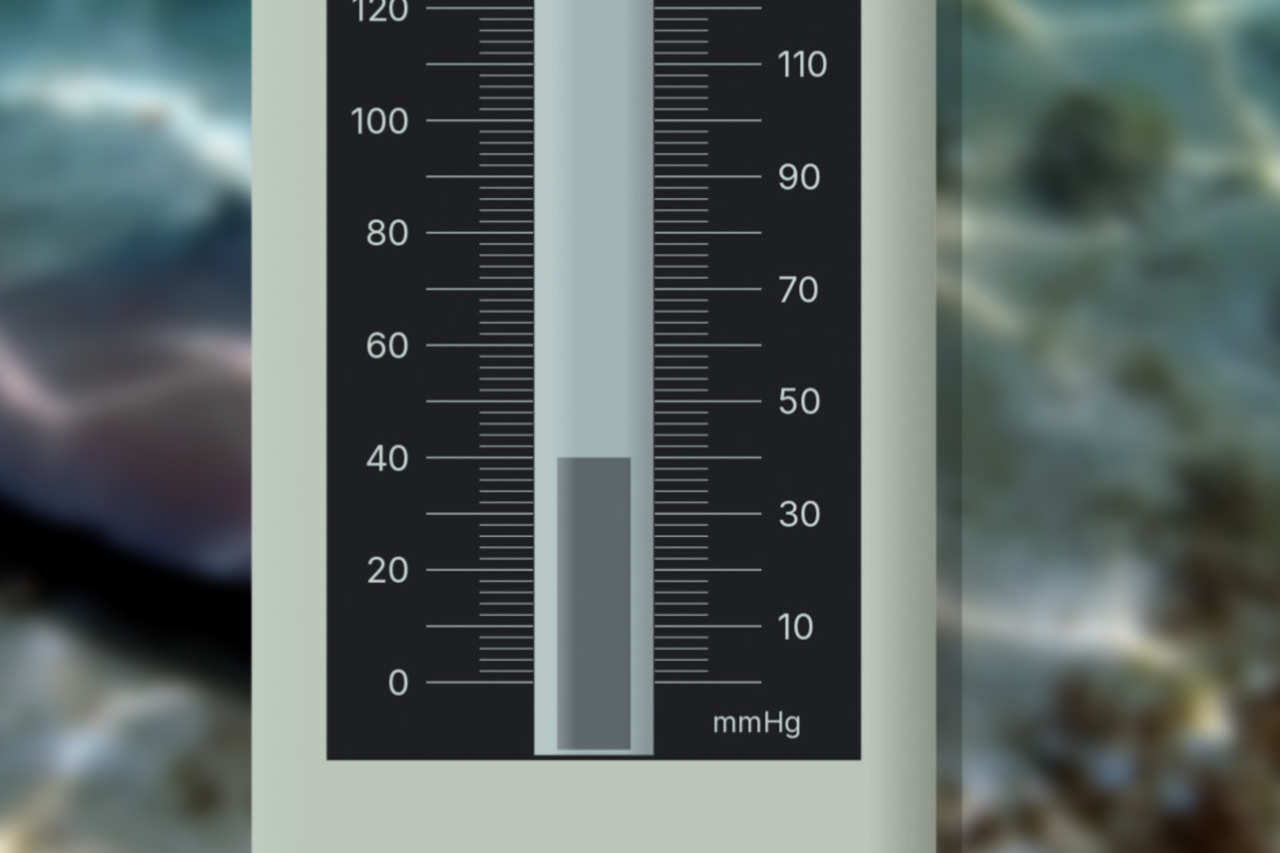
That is 40 mmHg
